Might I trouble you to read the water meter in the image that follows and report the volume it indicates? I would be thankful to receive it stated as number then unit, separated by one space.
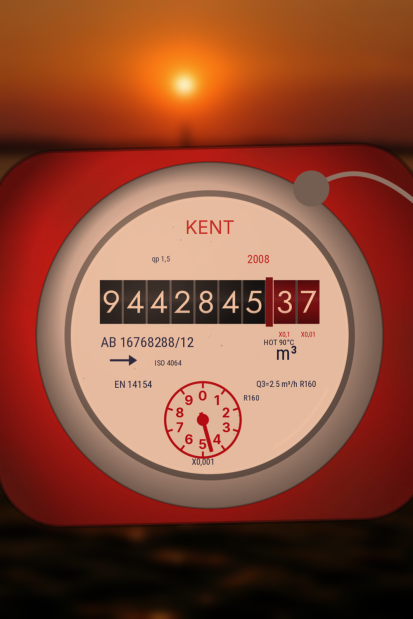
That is 9442845.374 m³
